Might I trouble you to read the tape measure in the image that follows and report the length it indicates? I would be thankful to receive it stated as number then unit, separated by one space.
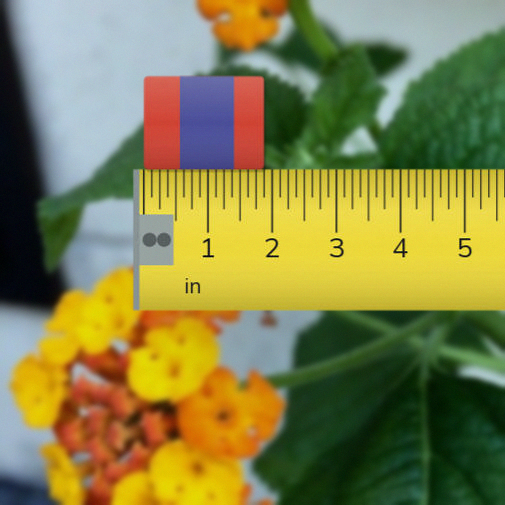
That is 1.875 in
